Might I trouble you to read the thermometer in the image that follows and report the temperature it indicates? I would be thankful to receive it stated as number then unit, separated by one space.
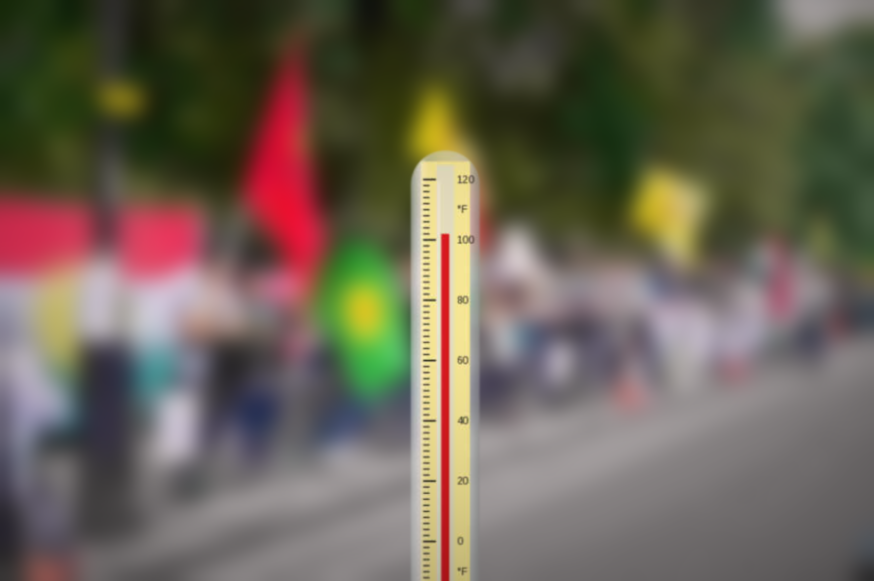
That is 102 °F
